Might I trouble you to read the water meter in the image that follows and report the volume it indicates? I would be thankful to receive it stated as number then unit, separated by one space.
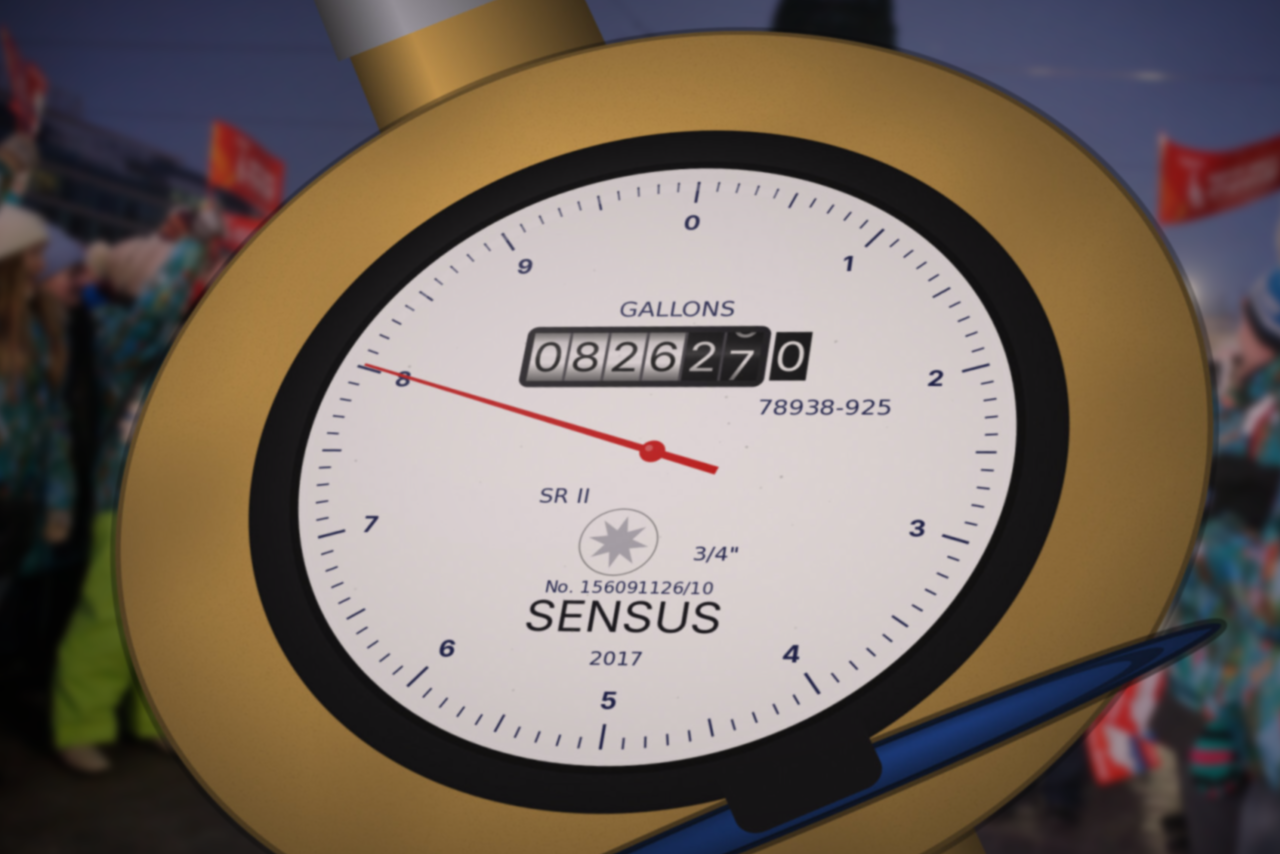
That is 826268.0 gal
